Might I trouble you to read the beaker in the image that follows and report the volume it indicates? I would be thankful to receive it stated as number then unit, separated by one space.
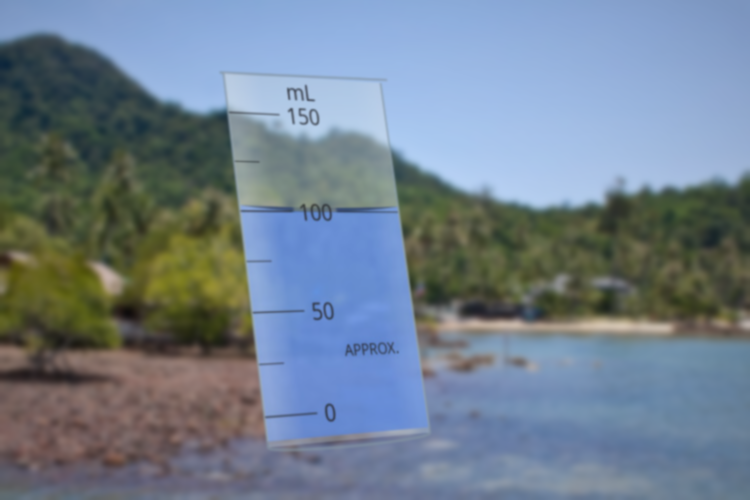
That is 100 mL
